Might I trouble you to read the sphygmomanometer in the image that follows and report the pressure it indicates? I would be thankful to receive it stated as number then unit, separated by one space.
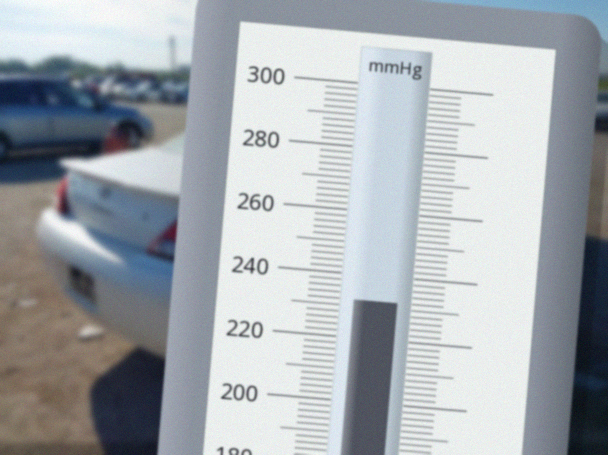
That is 232 mmHg
